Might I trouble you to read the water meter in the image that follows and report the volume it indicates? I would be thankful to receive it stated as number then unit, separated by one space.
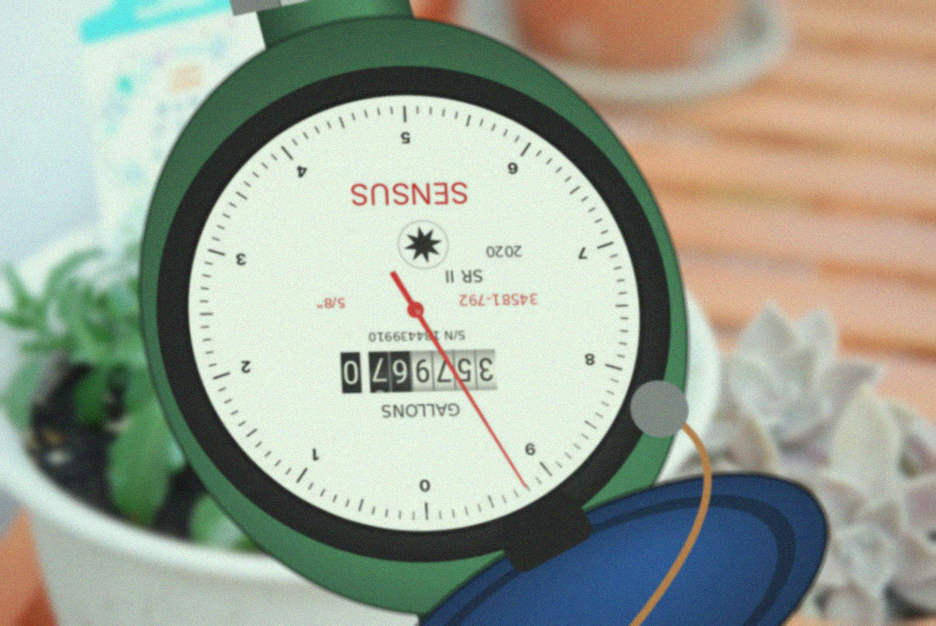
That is 3579669.2 gal
